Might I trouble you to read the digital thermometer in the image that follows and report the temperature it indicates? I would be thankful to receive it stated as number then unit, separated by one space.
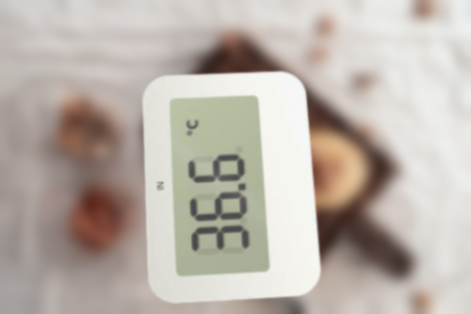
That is 36.6 °C
